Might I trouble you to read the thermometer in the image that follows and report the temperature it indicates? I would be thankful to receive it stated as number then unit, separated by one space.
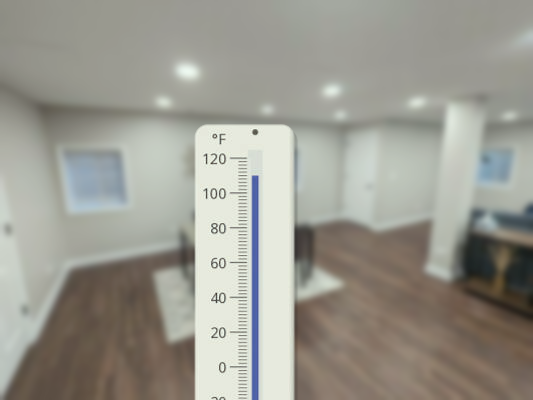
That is 110 °F
